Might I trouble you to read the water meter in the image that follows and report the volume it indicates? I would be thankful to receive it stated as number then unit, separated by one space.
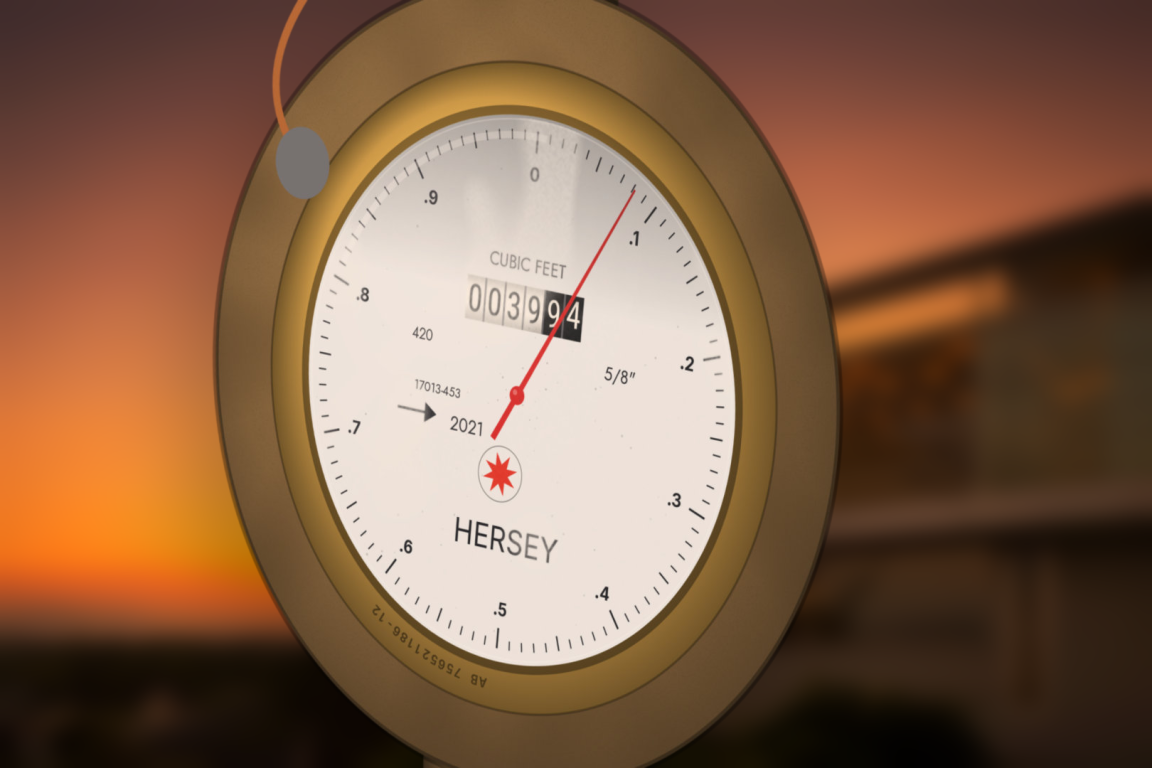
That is 3994.08 ft³
